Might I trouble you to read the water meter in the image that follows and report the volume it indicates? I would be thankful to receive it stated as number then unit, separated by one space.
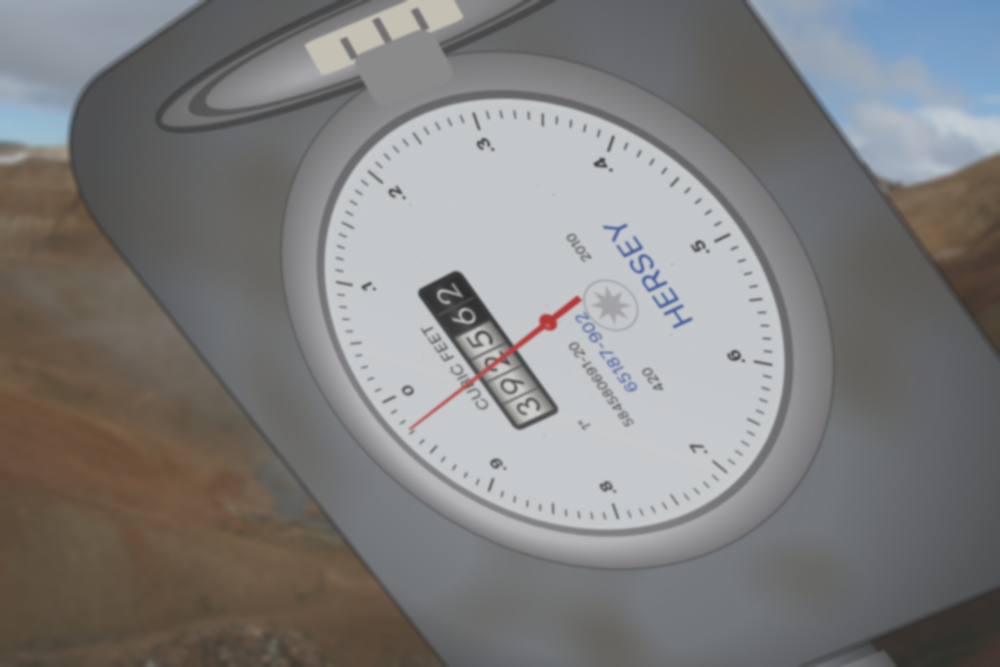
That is 392561.97 ft³
